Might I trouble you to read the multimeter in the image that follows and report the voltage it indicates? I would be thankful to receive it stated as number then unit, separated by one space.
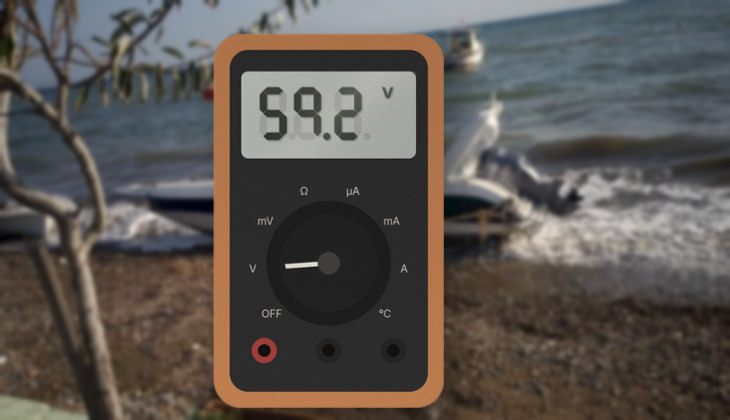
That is 59.2 V
